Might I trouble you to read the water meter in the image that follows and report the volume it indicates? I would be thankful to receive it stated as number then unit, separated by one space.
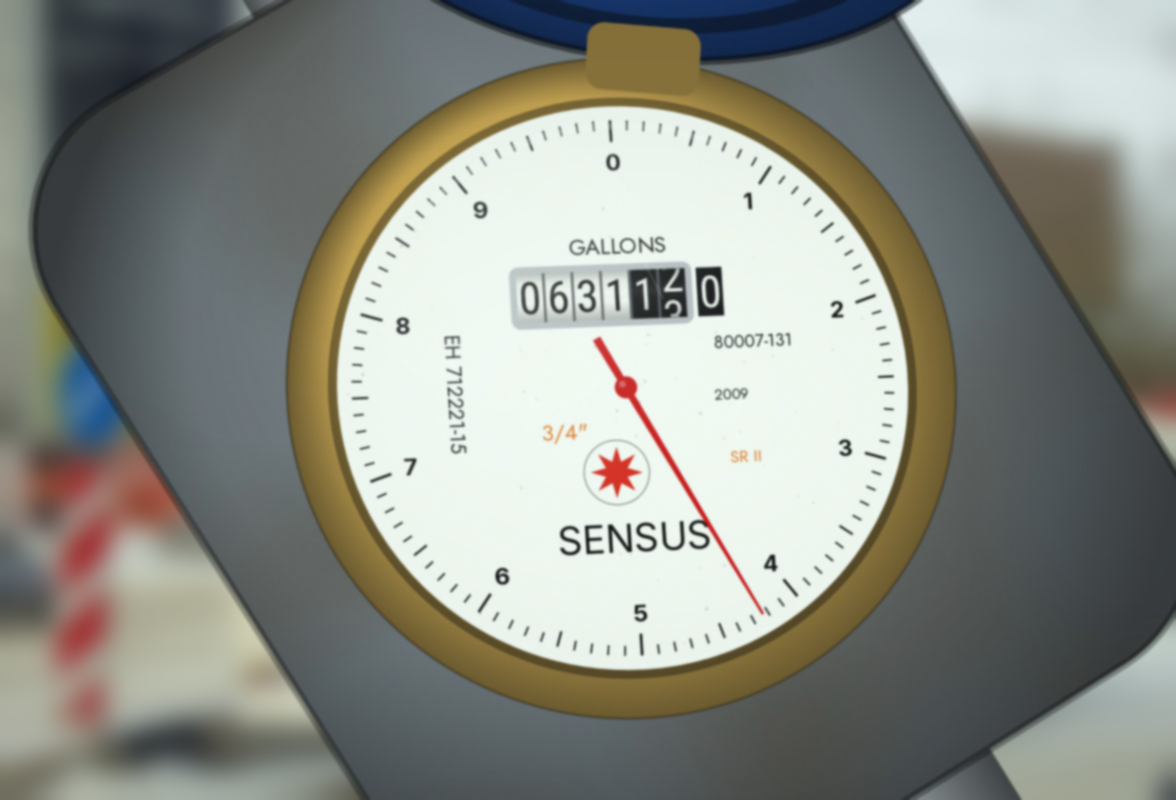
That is 631124.2 gal
